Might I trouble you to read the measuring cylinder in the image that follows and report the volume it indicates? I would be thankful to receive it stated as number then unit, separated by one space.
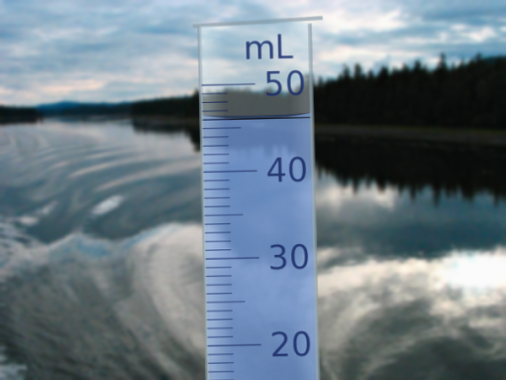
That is 46 mL
